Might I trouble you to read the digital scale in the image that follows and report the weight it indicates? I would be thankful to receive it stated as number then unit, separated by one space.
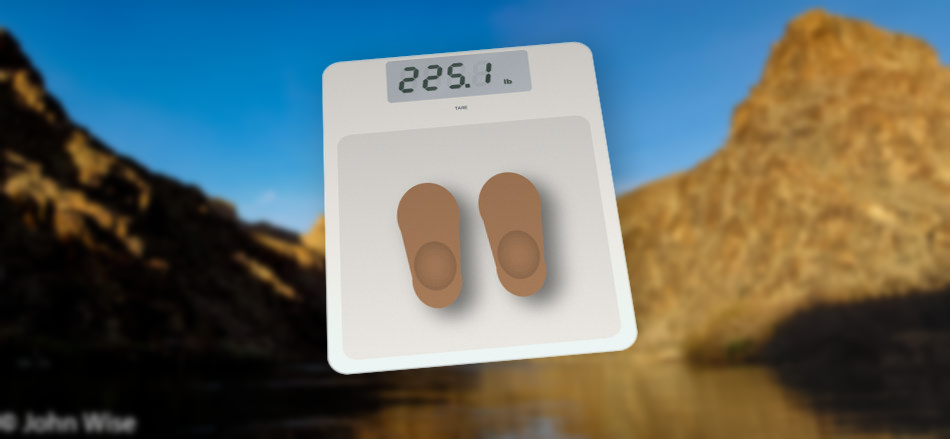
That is 225.1 lb
